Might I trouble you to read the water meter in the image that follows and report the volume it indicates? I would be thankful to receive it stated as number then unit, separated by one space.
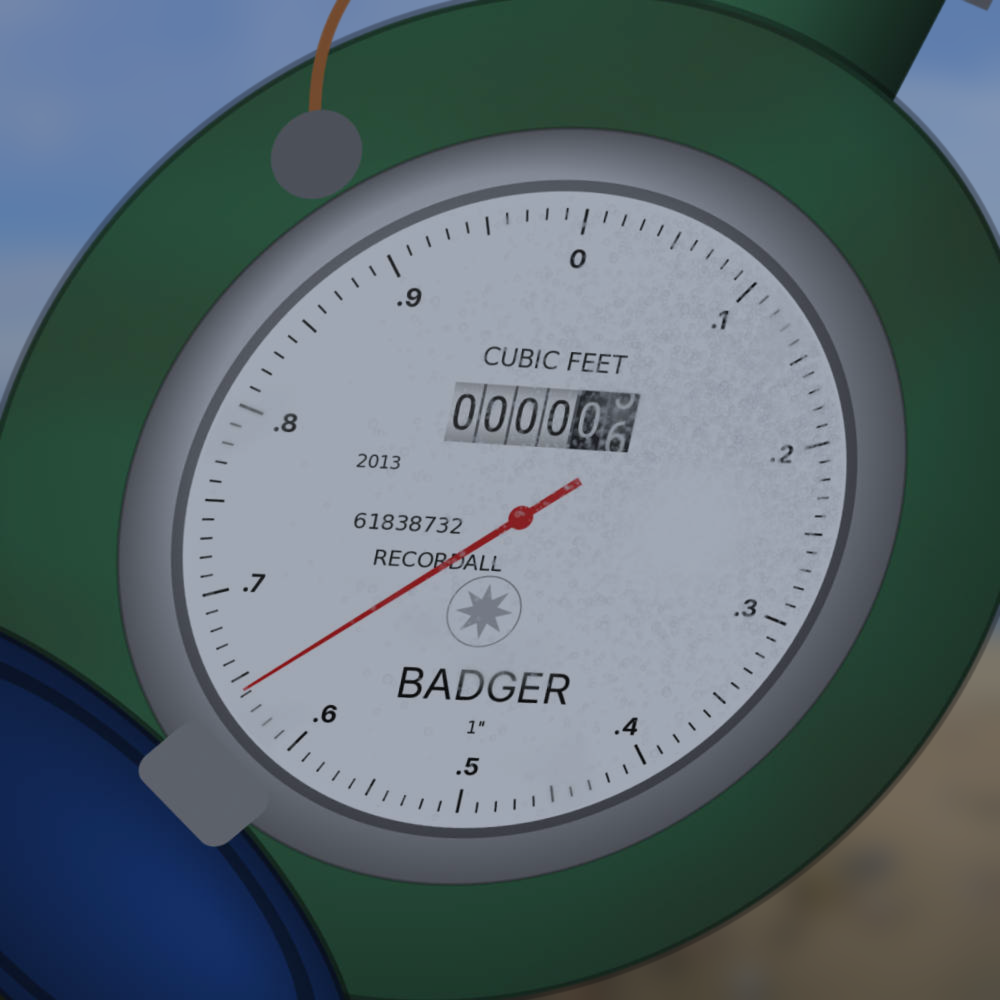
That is 5.64 ft³
